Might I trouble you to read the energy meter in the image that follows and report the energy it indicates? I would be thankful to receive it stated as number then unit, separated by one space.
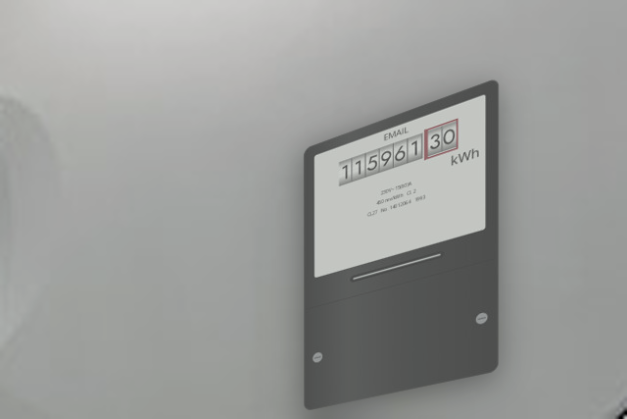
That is 115961.30 kWh
